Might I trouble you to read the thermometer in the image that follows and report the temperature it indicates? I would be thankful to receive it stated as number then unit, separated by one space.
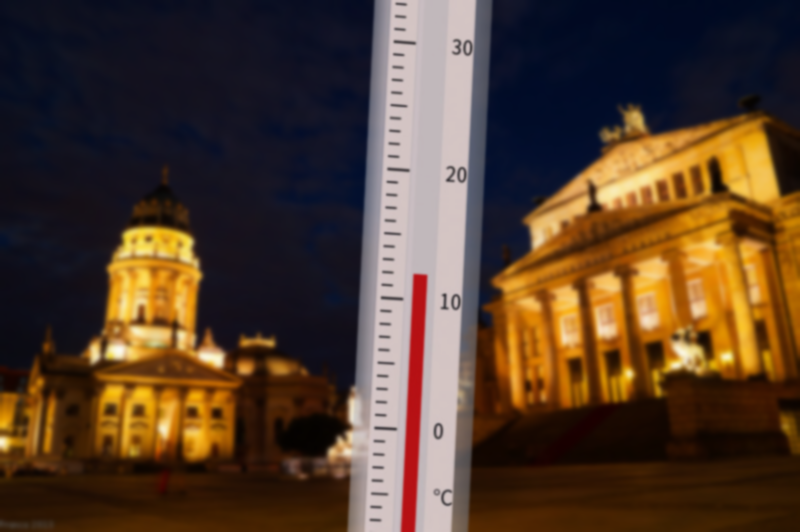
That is 12 °C
